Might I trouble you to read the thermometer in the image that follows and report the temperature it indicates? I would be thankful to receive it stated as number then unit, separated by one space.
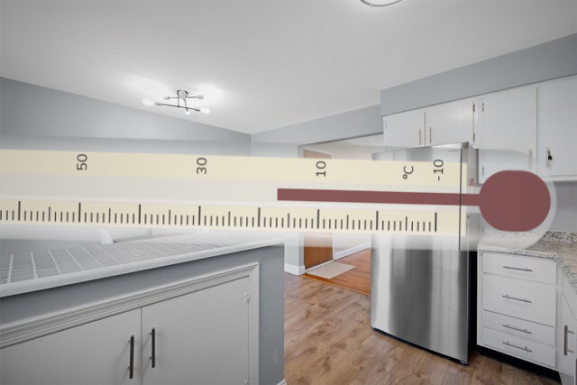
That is 17 °C
